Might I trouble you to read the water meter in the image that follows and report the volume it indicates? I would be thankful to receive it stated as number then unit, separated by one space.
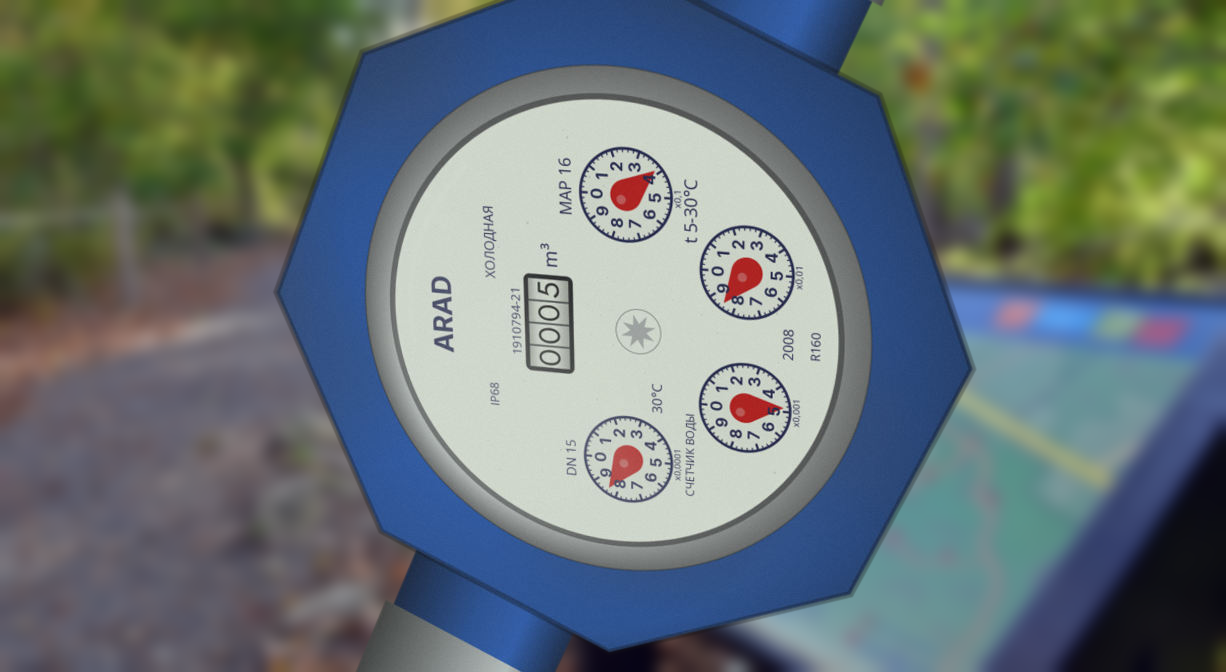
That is 5.3848 m³
